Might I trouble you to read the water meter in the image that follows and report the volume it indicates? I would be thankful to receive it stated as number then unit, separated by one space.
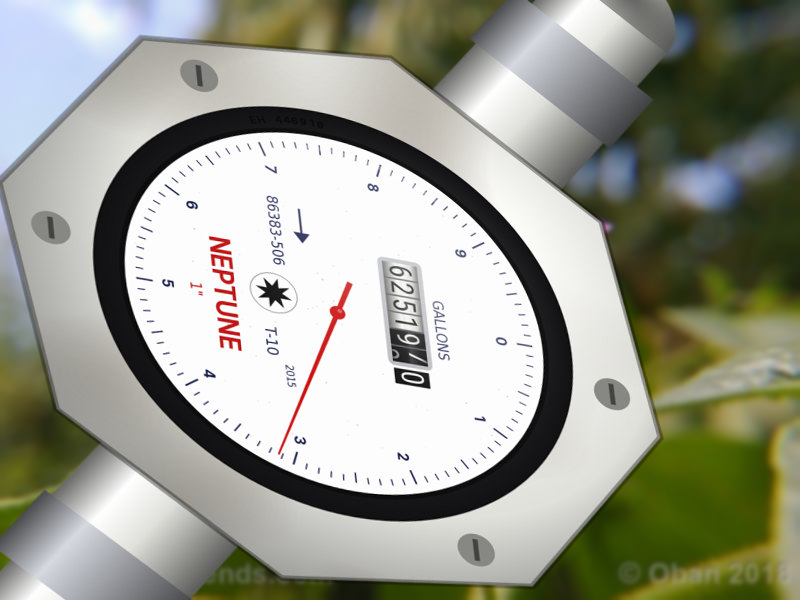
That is 6251973.1 gal
